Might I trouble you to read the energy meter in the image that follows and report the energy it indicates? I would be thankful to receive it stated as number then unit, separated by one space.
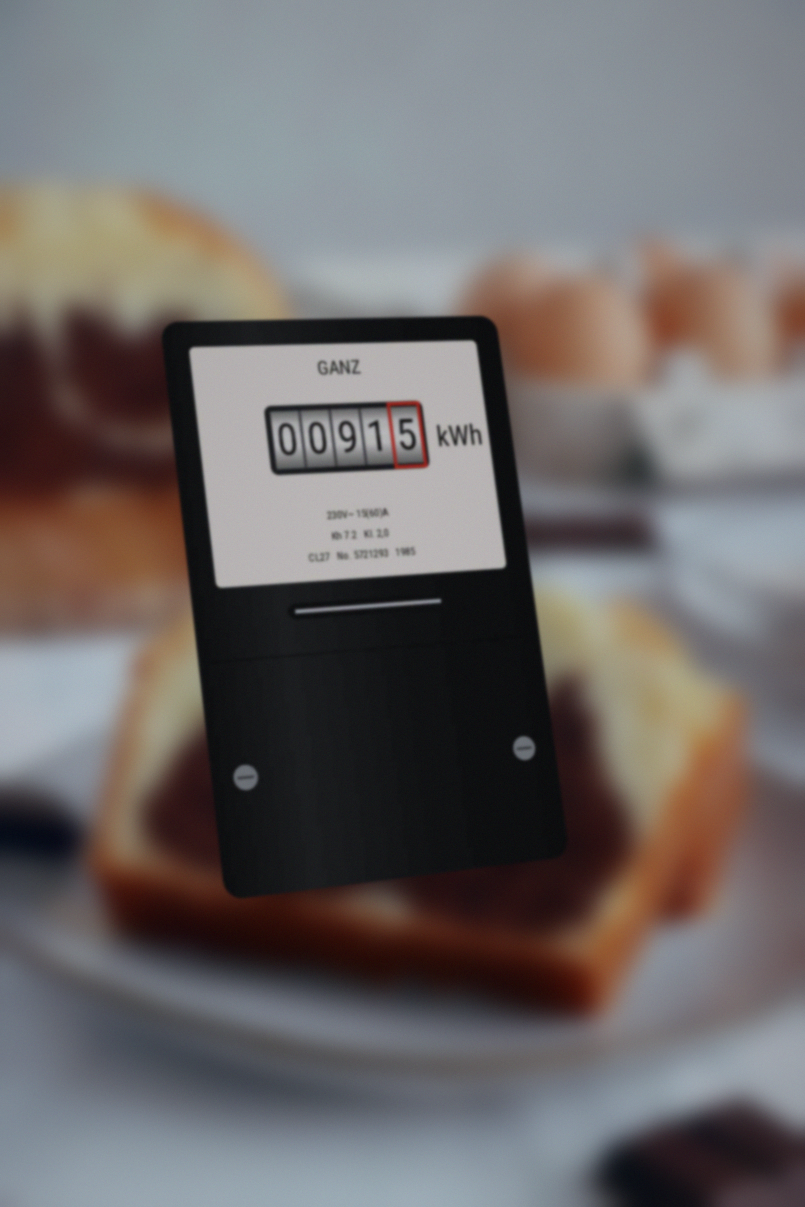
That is 91.5 kWh
